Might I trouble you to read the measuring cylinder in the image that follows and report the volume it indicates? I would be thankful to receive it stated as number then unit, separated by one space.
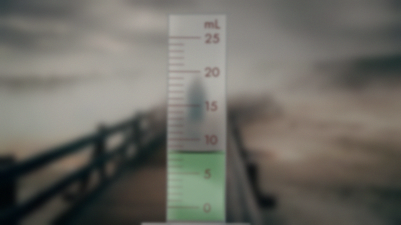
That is 8 mL
